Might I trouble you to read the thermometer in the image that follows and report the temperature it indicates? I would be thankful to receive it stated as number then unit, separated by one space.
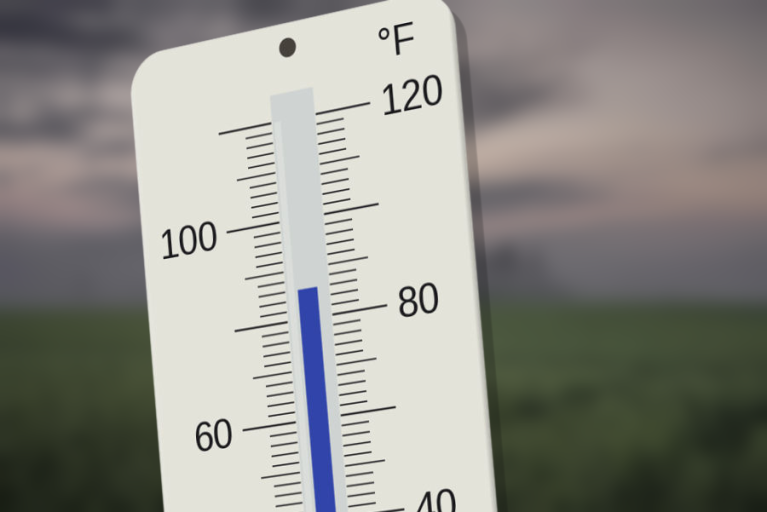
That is 86 °F
